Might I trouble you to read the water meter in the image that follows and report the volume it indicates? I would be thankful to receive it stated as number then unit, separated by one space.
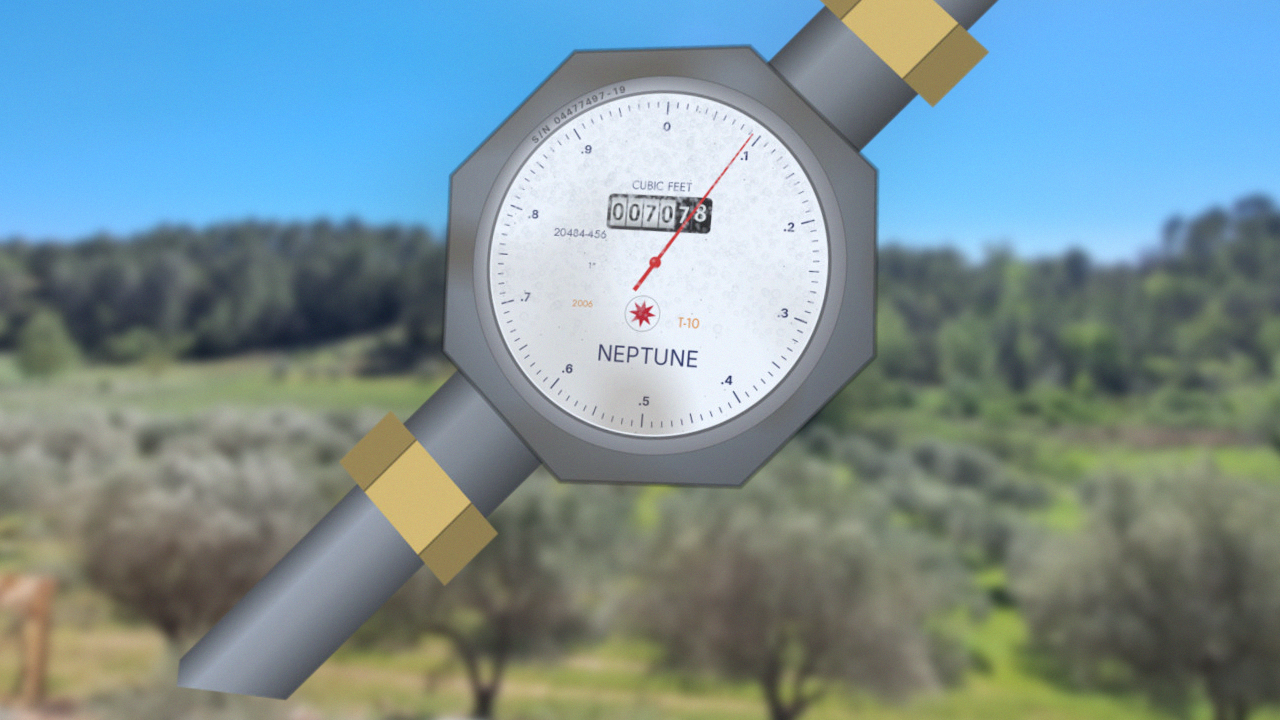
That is 7078.09 ft³
